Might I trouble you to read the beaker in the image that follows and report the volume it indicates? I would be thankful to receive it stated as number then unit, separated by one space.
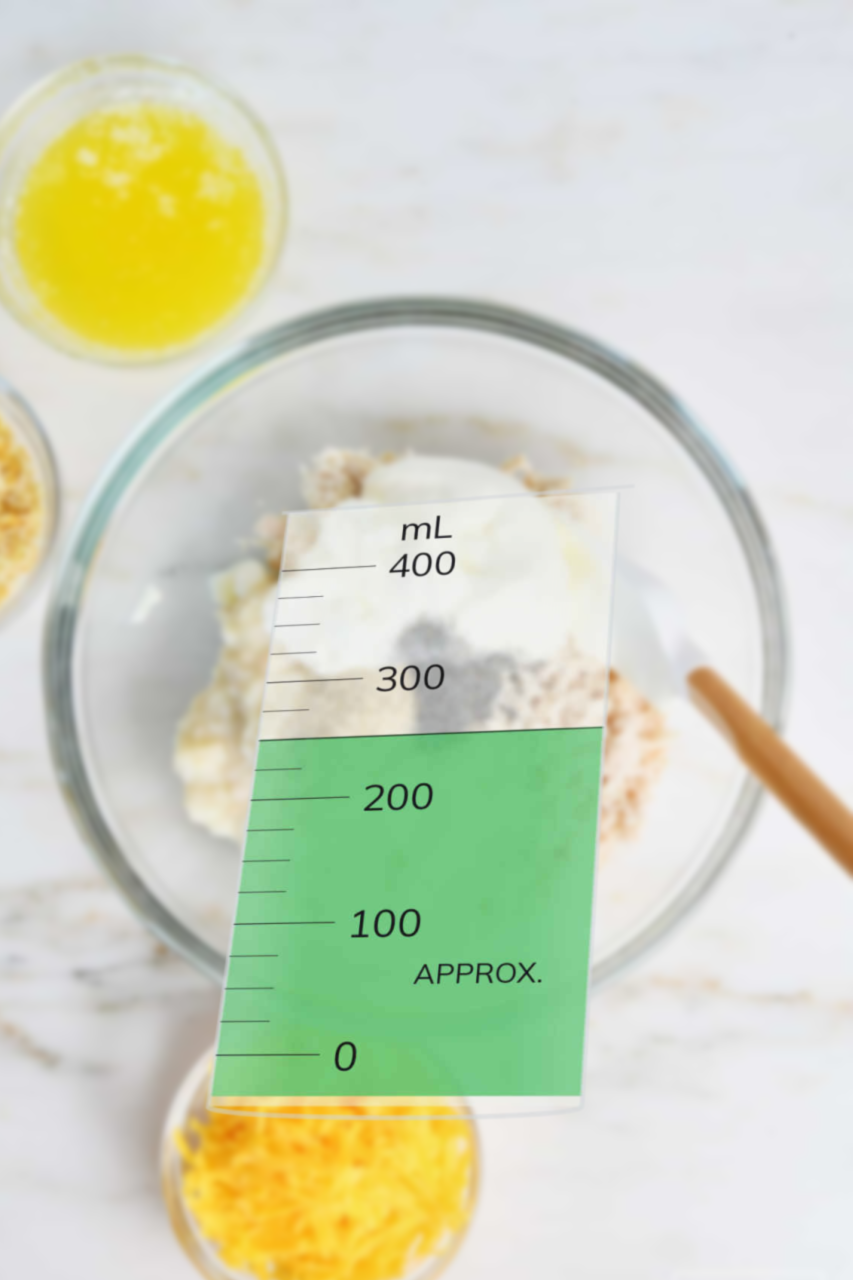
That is 250 mL
